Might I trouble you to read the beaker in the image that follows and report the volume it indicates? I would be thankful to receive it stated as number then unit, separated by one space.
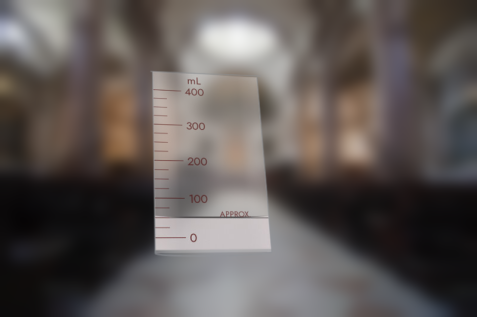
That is 50 mL
